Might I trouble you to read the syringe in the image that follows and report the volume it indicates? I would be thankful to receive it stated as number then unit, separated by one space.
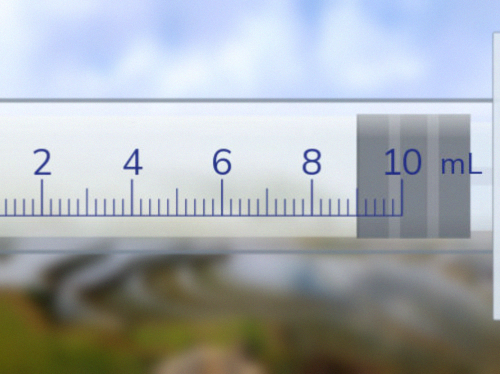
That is 9 mL
